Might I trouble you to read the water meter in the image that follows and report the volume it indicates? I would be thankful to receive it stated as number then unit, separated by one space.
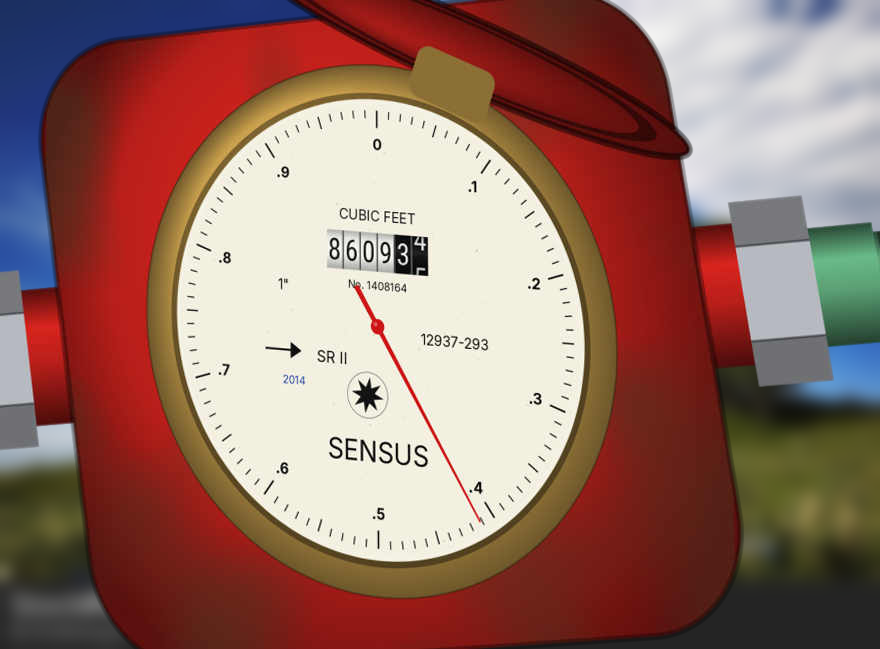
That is 860934.41 ft³
